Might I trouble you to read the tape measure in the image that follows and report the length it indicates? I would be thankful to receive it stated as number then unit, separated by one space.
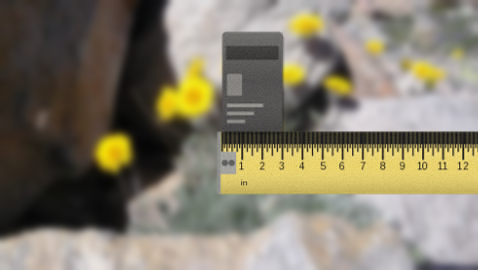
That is 3 in
